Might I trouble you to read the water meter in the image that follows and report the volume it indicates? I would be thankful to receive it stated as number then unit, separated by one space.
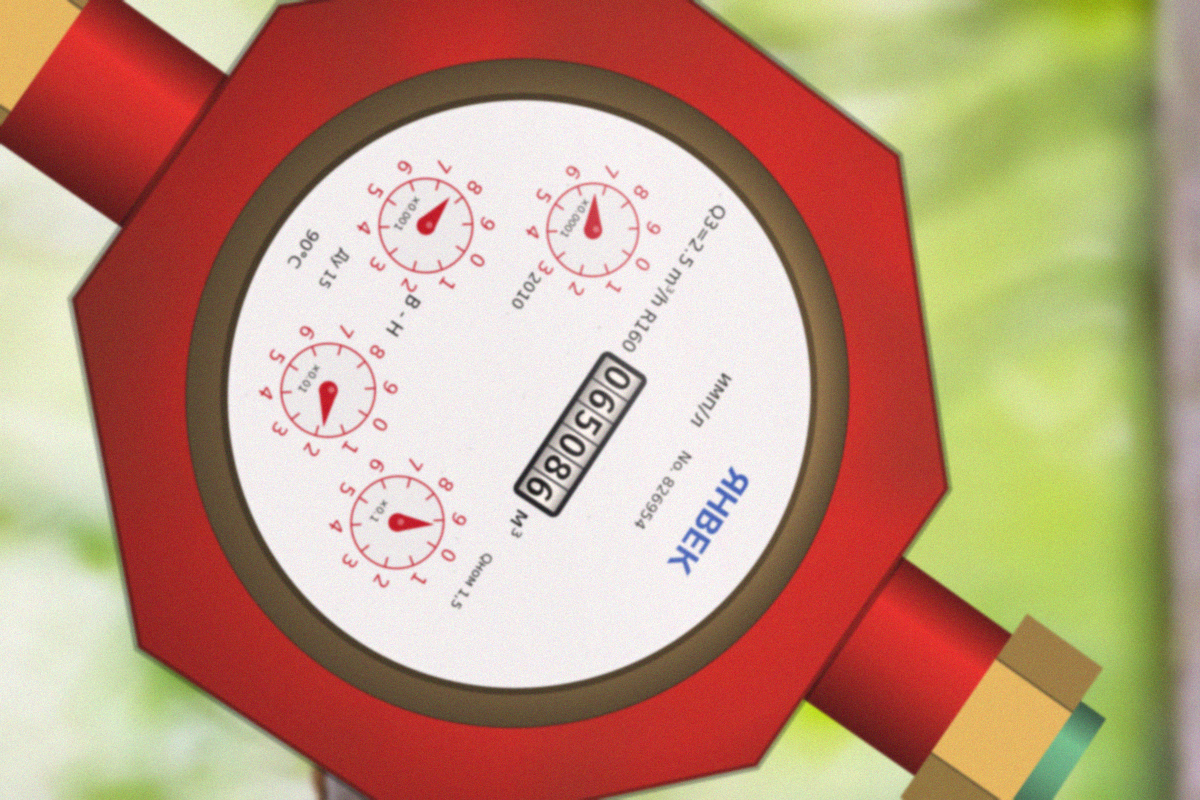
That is 65085.9176 m³
